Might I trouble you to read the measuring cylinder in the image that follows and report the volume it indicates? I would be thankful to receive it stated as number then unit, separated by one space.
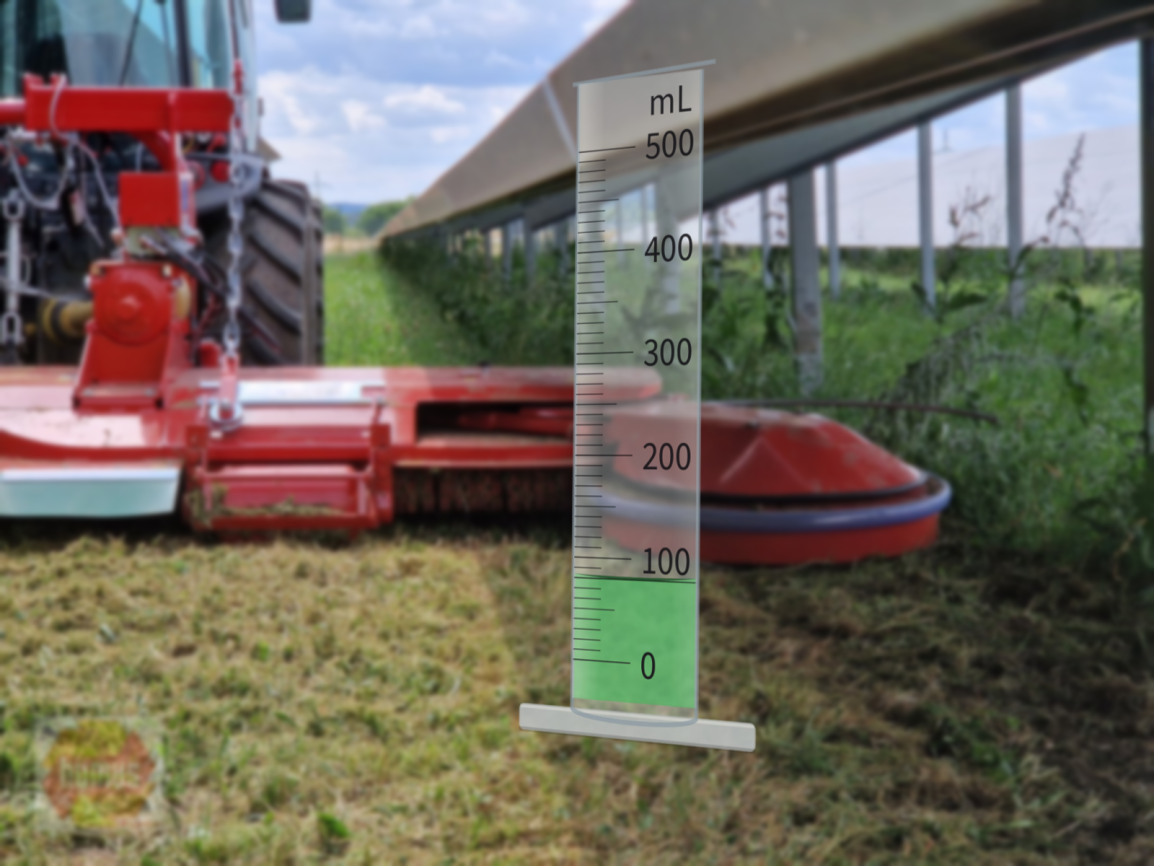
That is 80 mL
